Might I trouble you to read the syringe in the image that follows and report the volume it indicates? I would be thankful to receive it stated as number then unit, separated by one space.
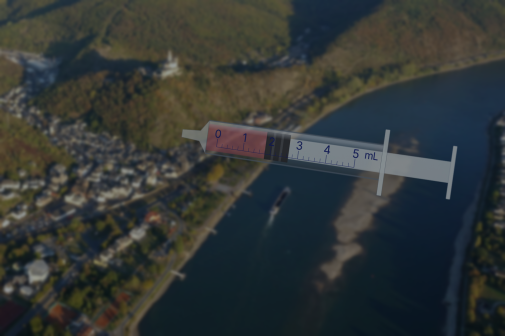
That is 1.8 mL
